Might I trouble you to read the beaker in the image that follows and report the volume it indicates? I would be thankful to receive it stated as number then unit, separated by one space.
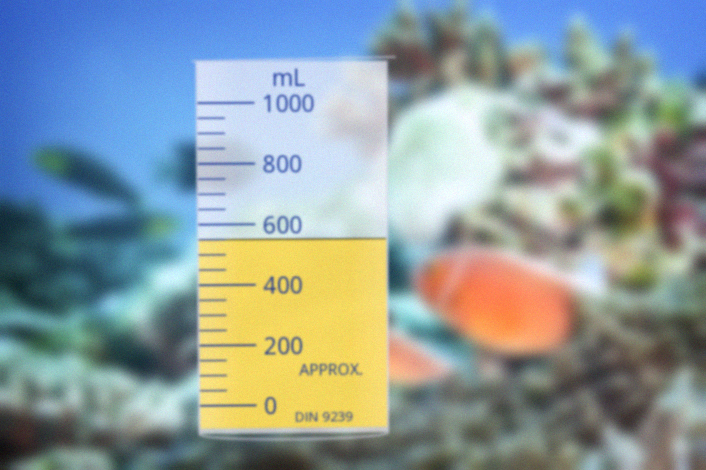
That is 550 mL
